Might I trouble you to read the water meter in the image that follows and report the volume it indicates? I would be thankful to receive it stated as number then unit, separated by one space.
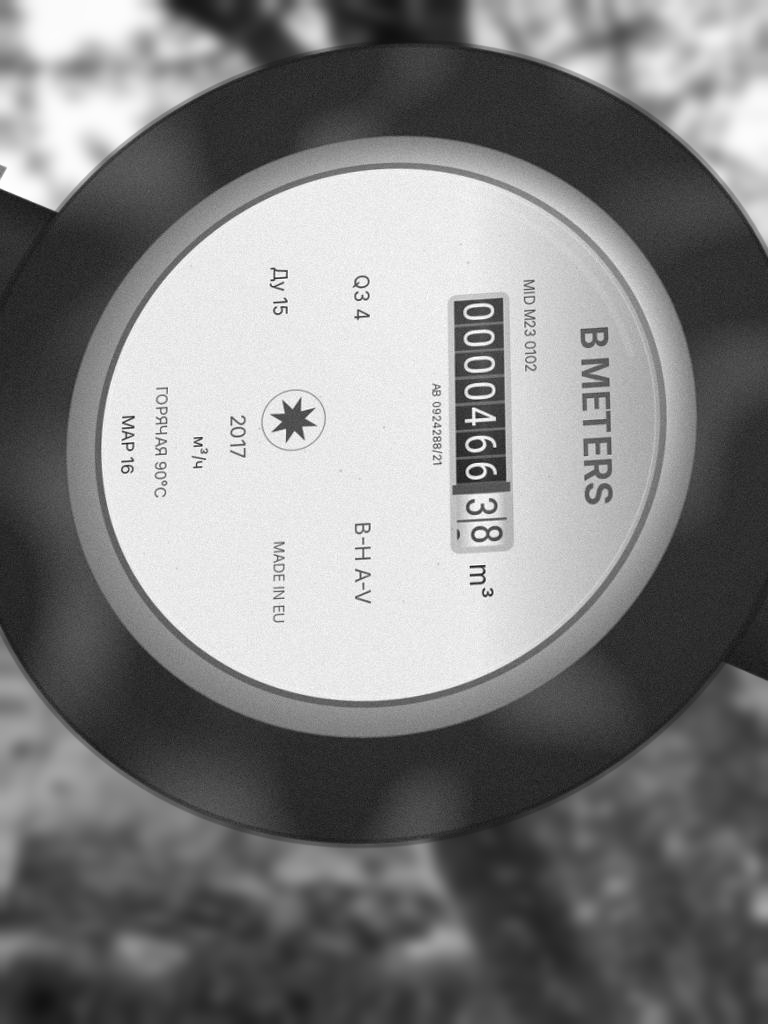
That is 466.38 m³
